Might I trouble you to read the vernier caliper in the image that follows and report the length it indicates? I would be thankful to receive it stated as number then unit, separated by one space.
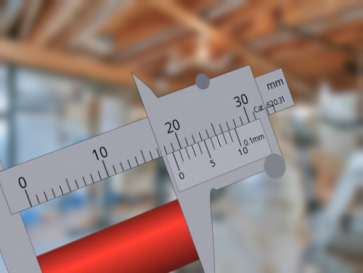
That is 18.8 mm
